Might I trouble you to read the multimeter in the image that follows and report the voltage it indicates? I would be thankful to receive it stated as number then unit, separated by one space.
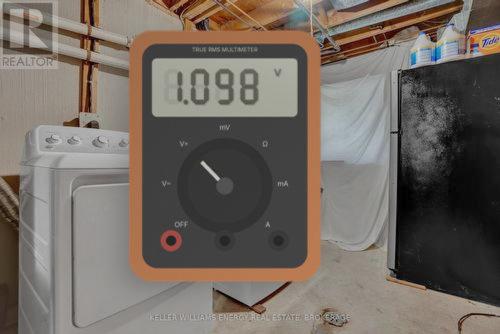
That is 1.098 V
